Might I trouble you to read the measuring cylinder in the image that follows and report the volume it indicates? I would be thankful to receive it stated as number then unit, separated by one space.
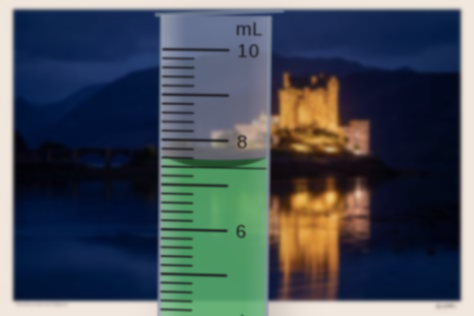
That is 7.4 mL
